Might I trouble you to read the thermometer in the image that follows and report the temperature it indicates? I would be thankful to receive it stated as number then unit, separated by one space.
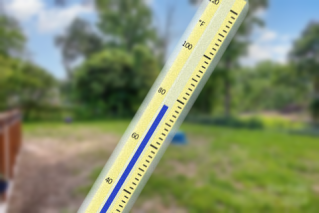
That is 76 °F
